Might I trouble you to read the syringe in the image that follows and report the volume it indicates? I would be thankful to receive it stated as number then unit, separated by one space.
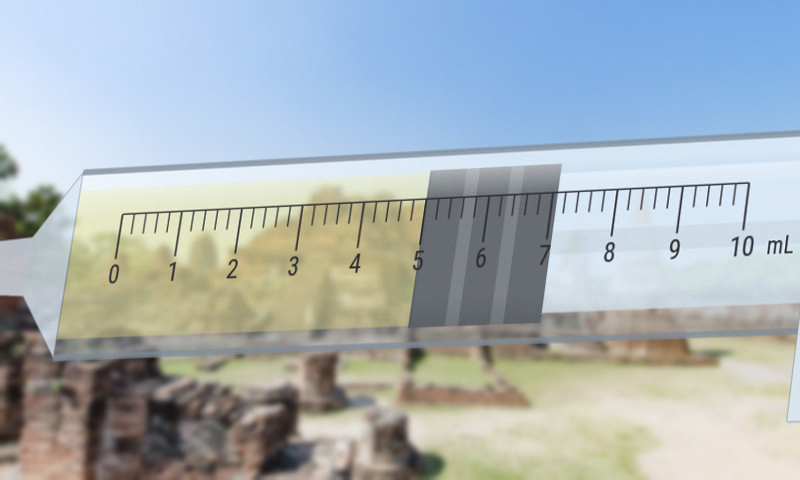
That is 5 mL
